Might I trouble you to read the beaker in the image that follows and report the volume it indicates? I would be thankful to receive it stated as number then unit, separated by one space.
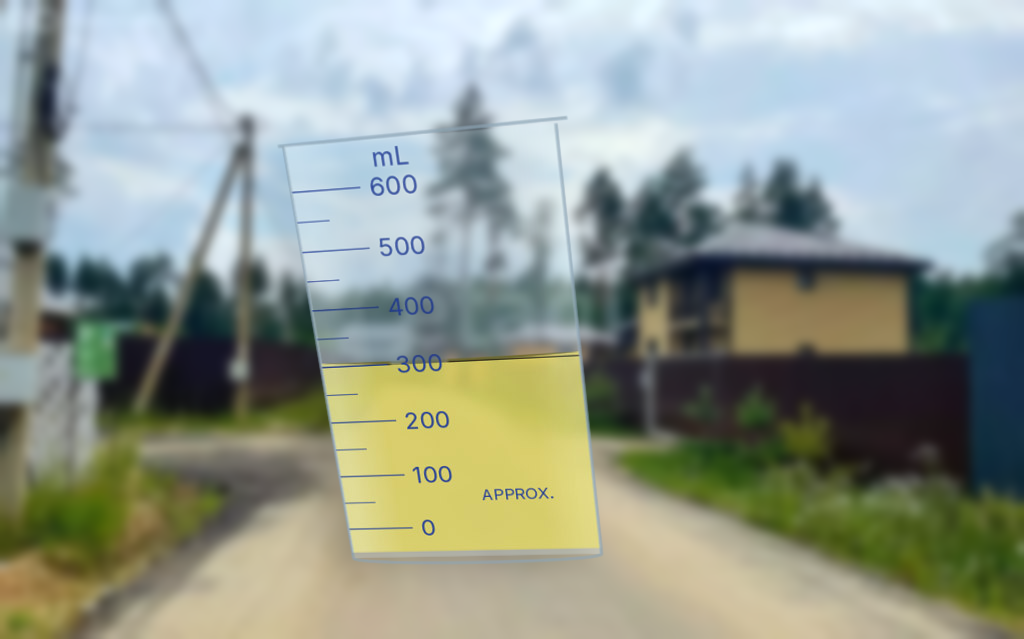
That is 300 mL
